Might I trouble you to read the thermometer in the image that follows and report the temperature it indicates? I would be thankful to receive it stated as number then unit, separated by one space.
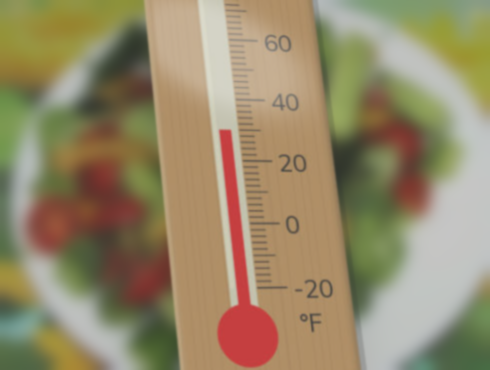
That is 30 °F
